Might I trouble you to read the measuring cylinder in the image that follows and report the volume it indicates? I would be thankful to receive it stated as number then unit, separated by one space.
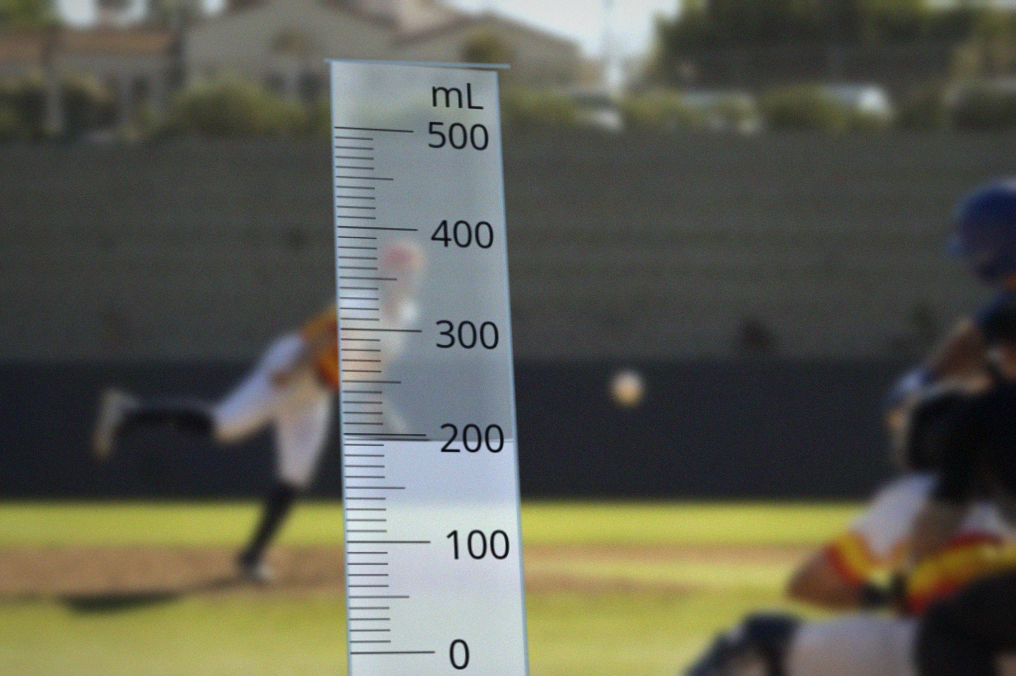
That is 195 mL
